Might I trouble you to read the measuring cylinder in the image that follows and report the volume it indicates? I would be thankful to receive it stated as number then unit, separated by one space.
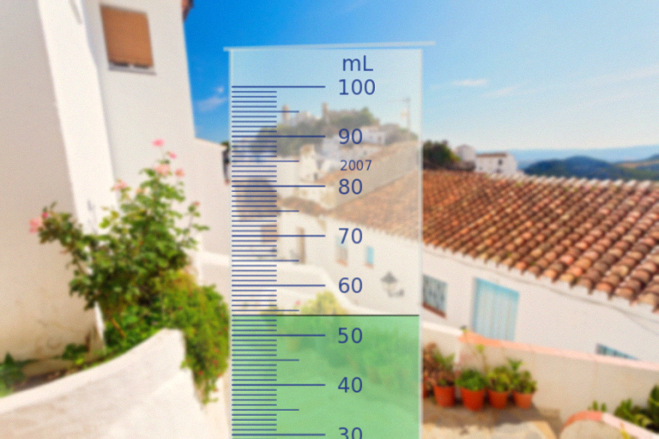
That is 54 mL
